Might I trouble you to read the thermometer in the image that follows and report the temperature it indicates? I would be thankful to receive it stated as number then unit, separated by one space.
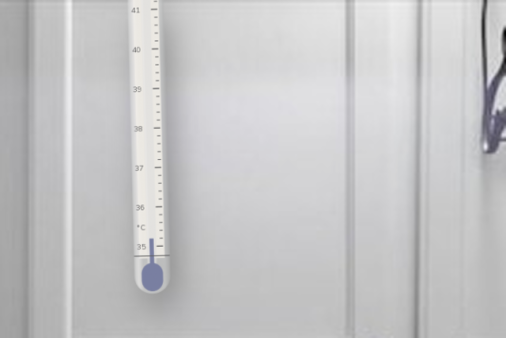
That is 35.2 °C
